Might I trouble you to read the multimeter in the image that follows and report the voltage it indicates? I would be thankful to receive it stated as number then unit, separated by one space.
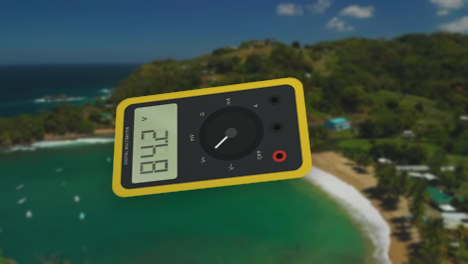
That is 84.2 V
